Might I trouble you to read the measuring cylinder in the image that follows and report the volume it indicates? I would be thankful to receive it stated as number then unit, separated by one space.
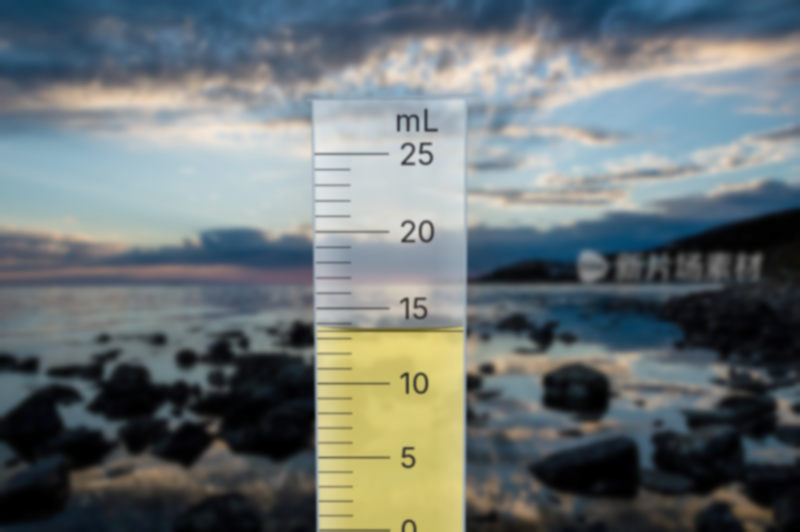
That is 13.5 mL
